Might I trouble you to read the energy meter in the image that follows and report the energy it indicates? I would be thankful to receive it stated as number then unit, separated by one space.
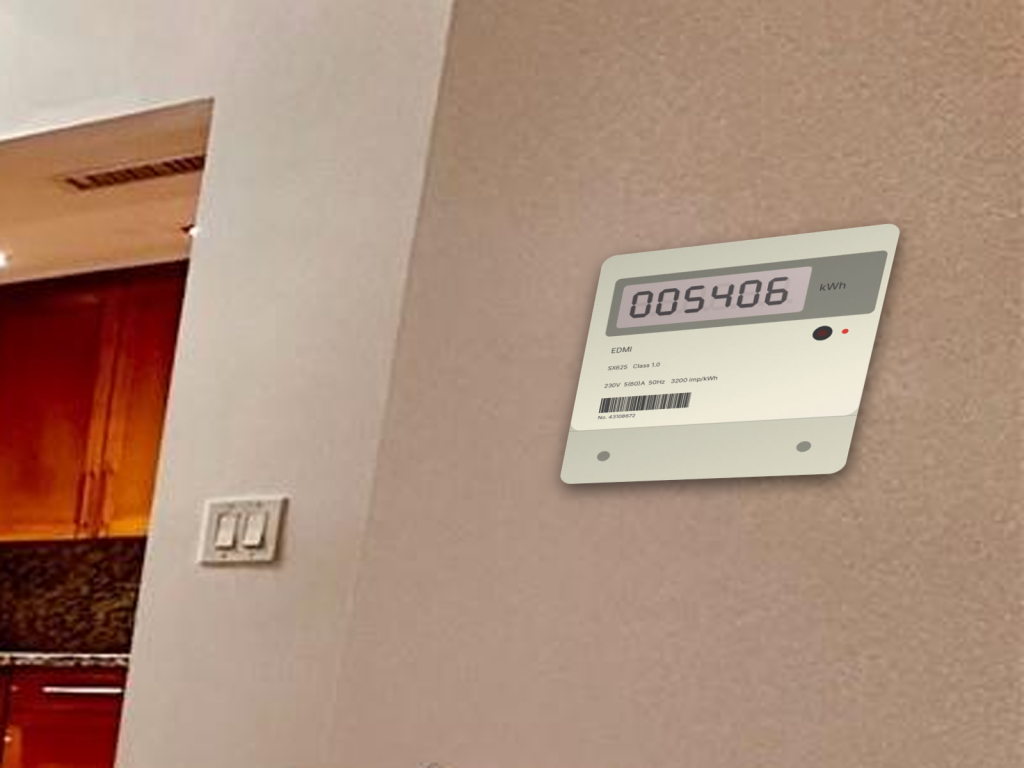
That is 5406 kWh
